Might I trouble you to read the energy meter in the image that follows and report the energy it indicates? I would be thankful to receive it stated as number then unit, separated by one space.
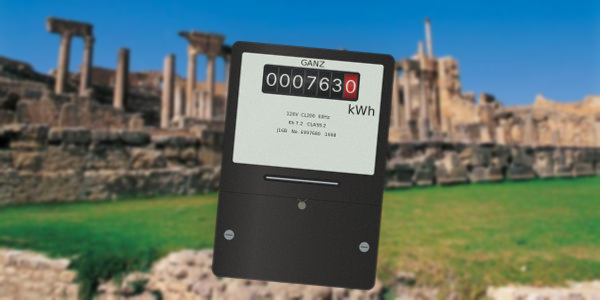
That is 763.0 kWh
